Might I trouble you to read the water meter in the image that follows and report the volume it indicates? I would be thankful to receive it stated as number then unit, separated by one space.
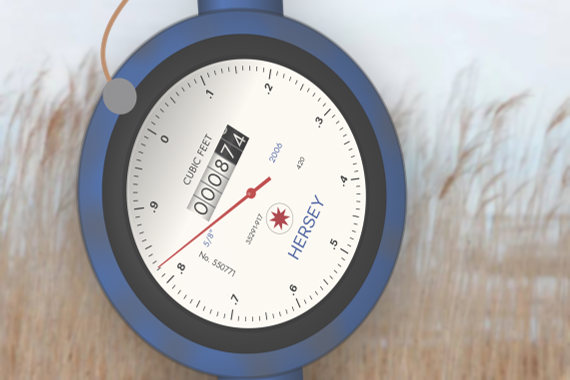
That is 873.82 ft³
